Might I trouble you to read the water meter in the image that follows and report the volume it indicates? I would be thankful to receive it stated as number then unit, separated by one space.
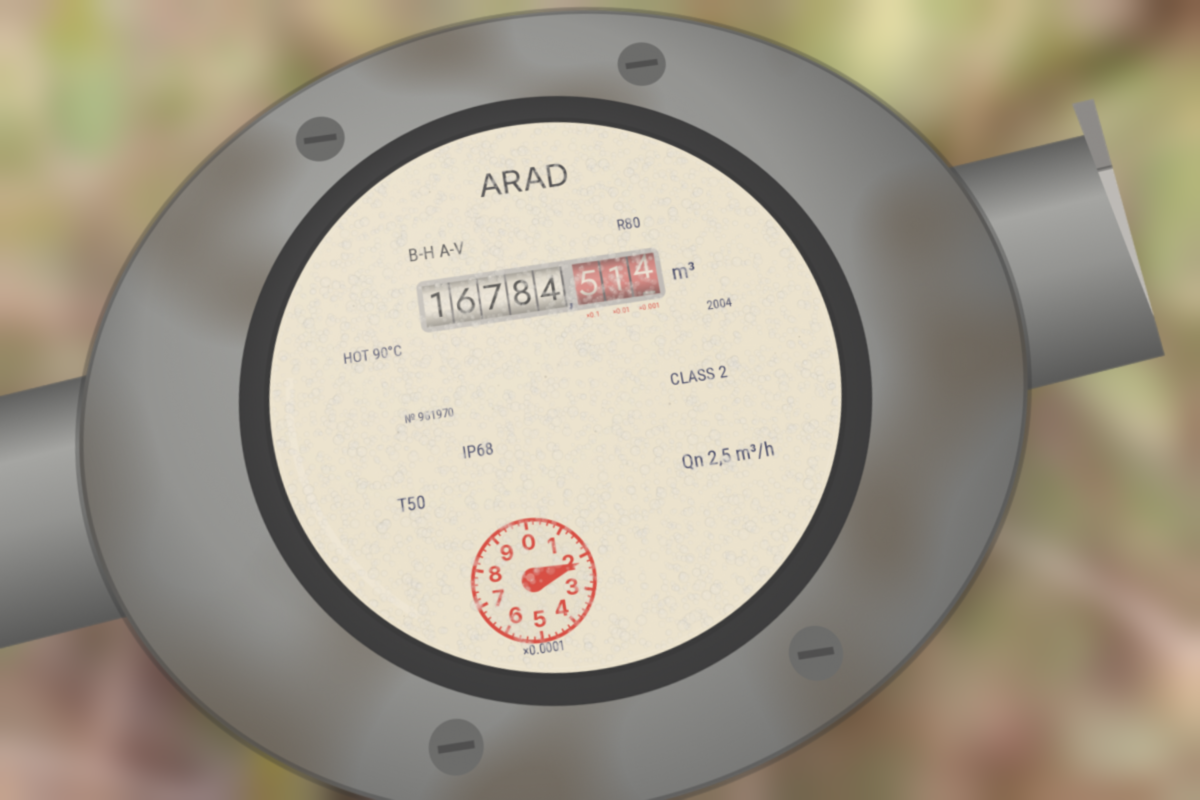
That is 16784.5142 m³
